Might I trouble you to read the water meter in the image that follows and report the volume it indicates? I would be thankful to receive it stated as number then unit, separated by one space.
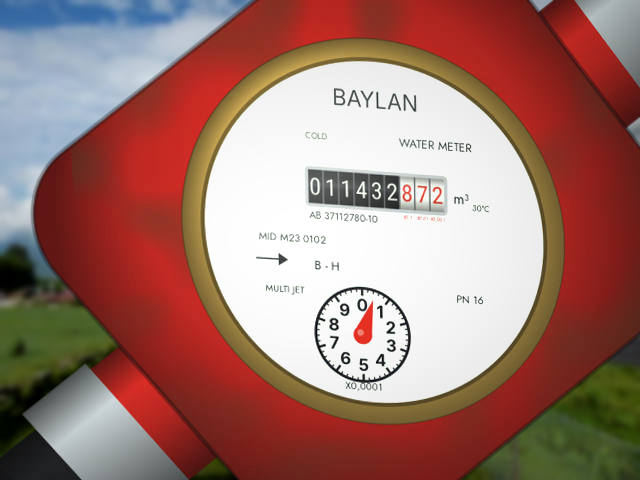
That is 11432.8720 m³
